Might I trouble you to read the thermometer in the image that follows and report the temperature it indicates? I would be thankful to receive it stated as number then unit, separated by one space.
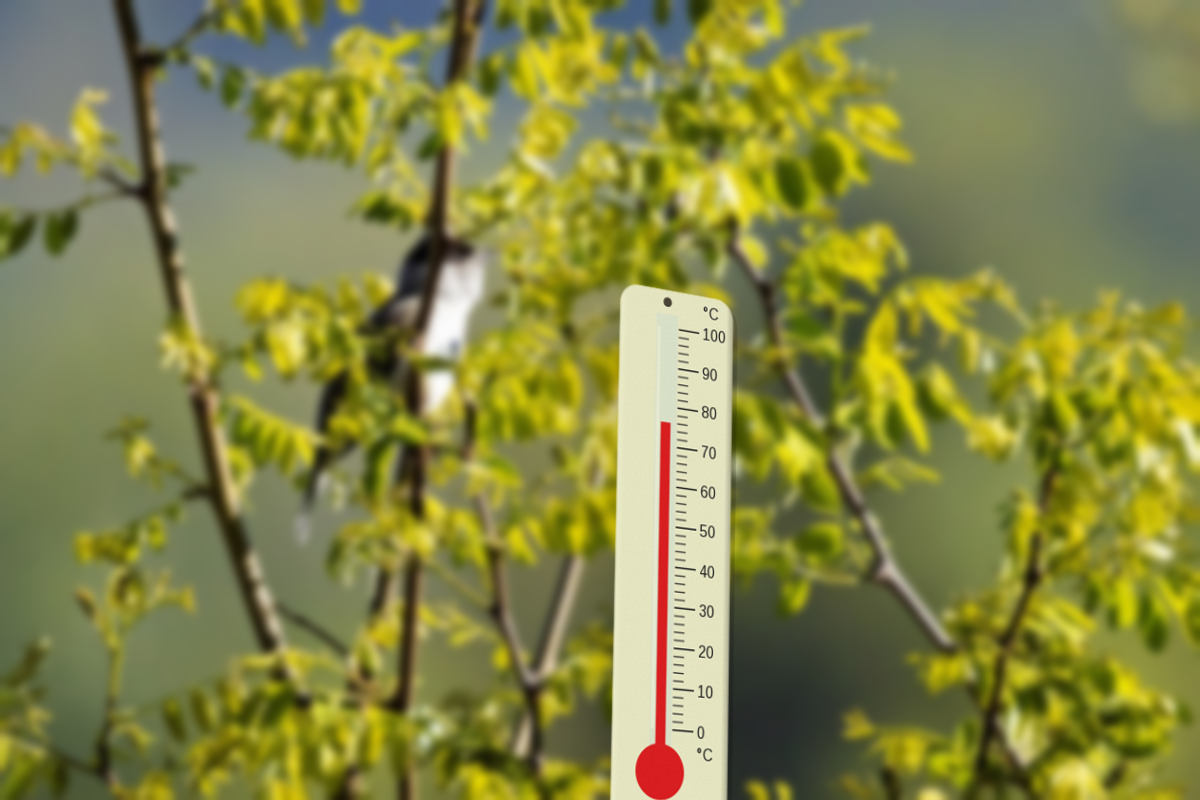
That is 76 °C
